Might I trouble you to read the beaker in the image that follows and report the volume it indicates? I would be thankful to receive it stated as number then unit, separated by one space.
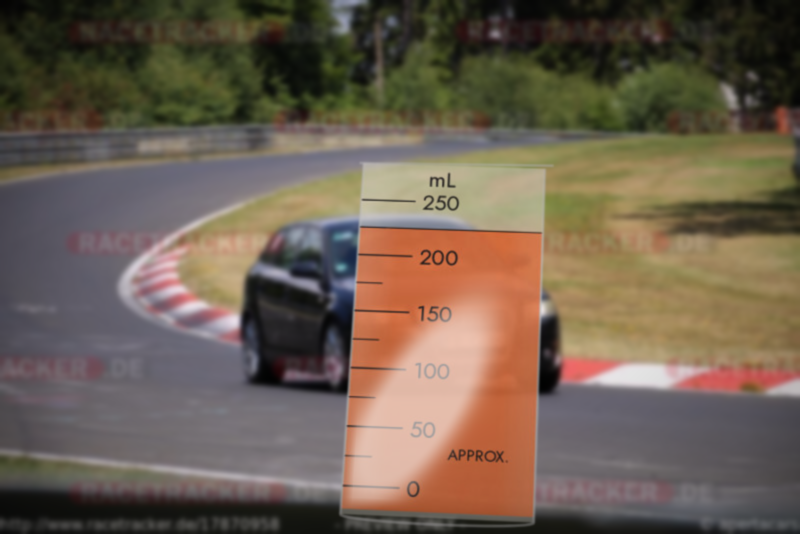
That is 225 mL
